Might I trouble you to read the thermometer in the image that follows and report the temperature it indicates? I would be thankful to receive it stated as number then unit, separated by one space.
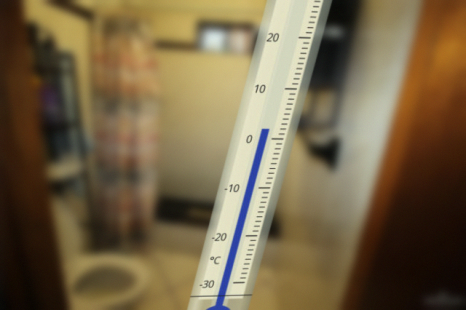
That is 2 °C
